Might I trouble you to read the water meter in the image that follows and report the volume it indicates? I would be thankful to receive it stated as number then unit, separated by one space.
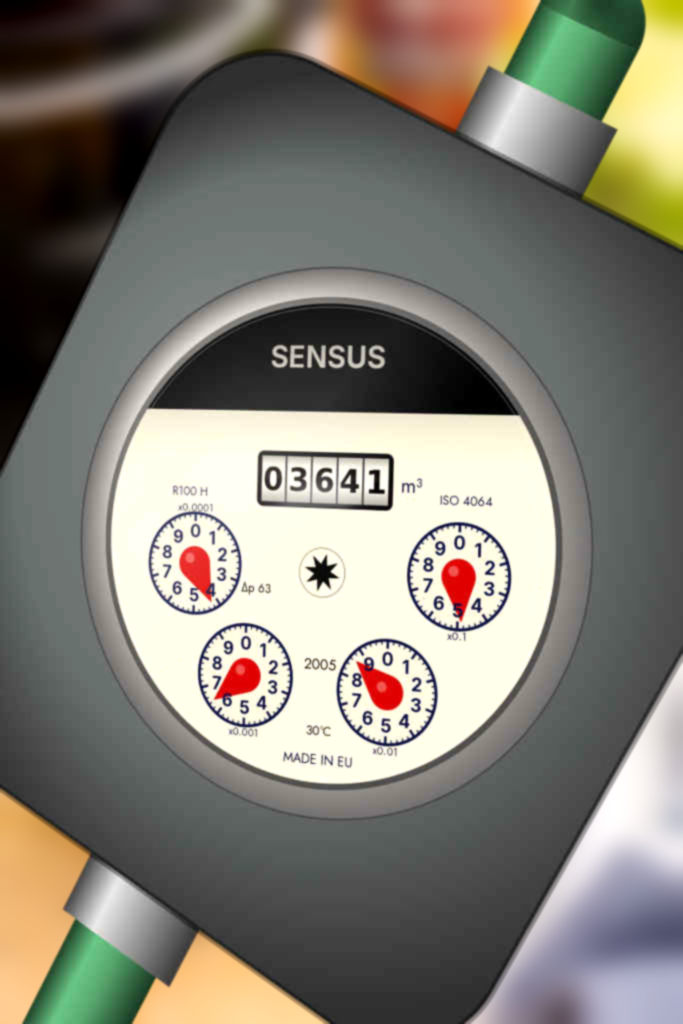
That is 3641.4864 m³
